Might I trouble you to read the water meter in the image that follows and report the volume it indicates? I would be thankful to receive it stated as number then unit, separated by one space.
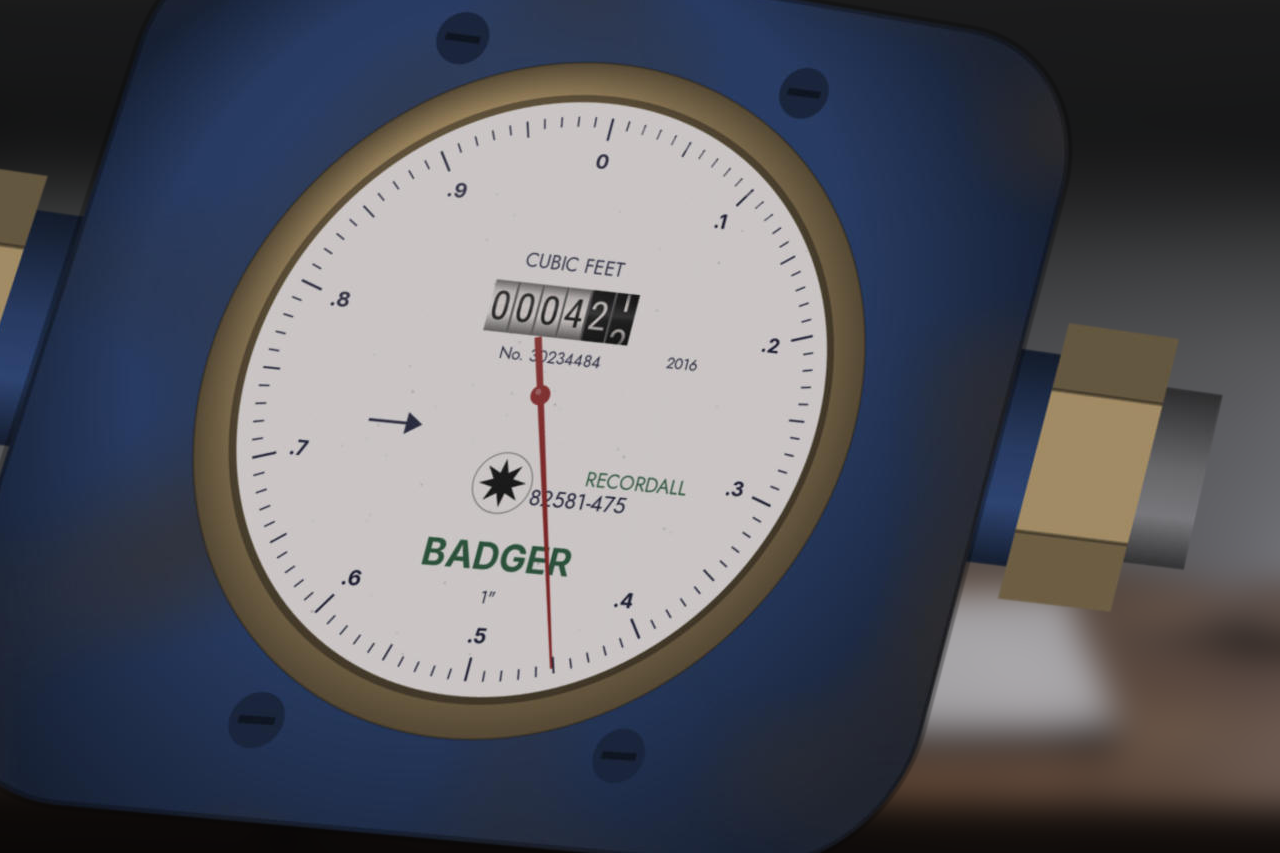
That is 421.45 ft³
